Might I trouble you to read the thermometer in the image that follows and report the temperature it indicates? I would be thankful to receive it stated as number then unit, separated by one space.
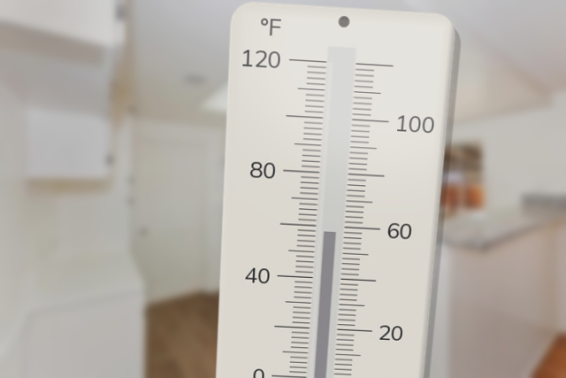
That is 58 °F
